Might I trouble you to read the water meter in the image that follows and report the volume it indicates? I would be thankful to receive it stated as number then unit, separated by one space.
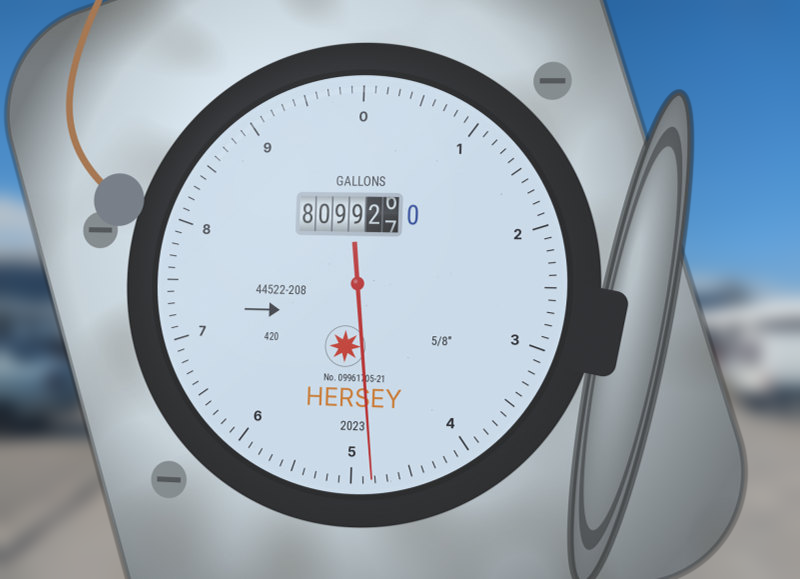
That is 8099264.8 gal
